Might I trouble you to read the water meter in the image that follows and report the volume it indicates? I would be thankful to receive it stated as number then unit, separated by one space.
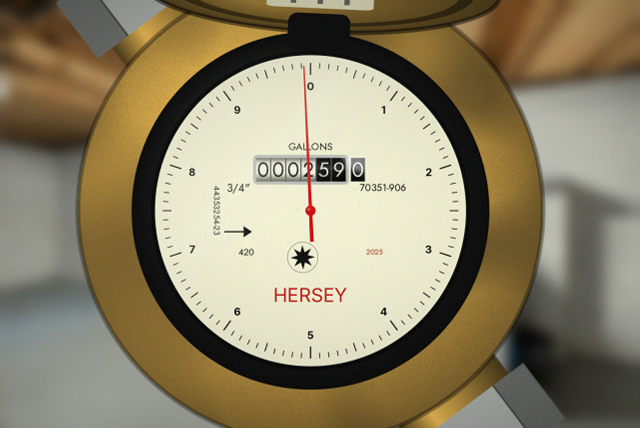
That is 2589.9 gal
